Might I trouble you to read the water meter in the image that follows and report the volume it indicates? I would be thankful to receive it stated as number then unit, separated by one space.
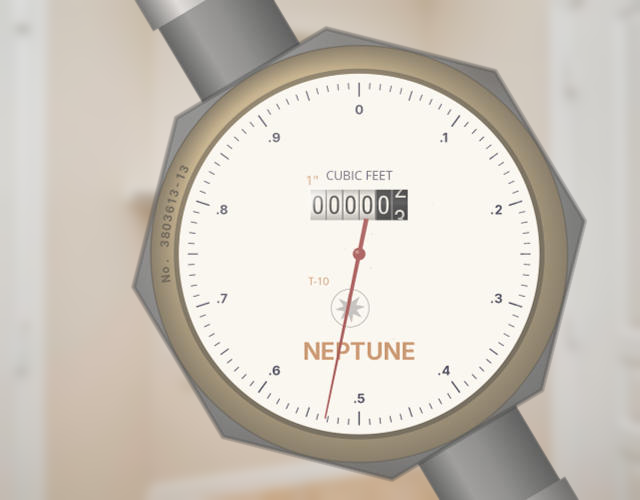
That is 2.53 ft³
